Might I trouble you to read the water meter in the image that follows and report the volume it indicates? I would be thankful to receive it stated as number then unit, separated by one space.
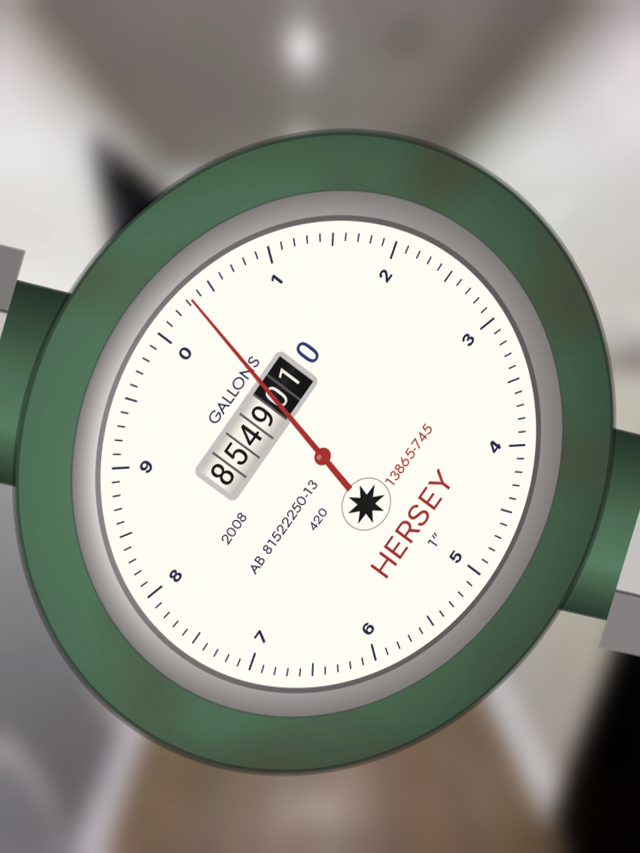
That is 8549010.3 gal
